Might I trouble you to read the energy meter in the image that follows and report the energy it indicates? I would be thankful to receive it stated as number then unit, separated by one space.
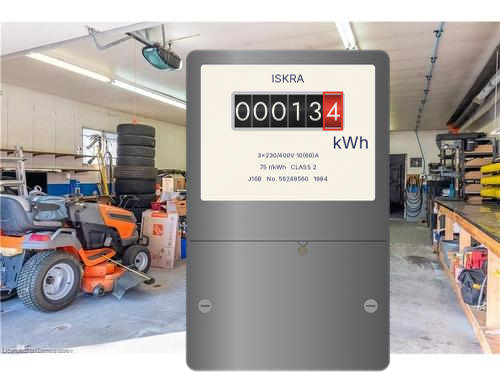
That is 13.4 kWh
